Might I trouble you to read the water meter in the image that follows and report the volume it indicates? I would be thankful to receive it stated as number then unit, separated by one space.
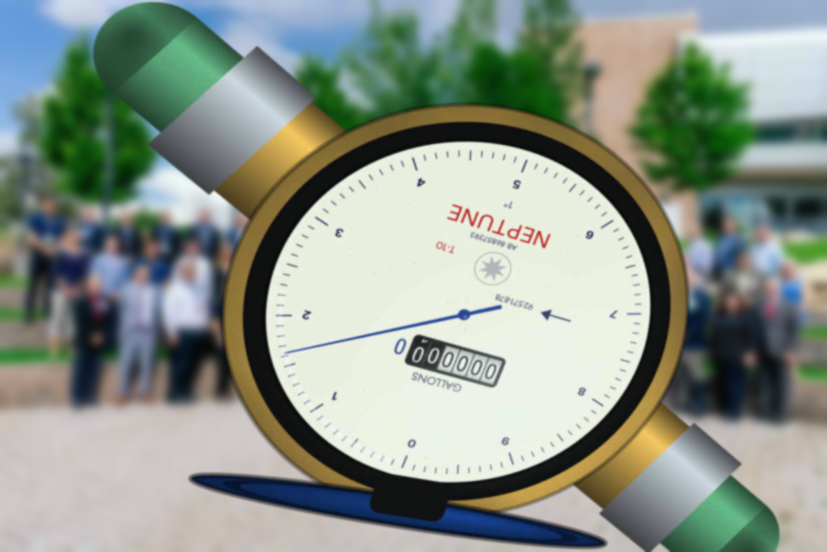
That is 1.6 gal
